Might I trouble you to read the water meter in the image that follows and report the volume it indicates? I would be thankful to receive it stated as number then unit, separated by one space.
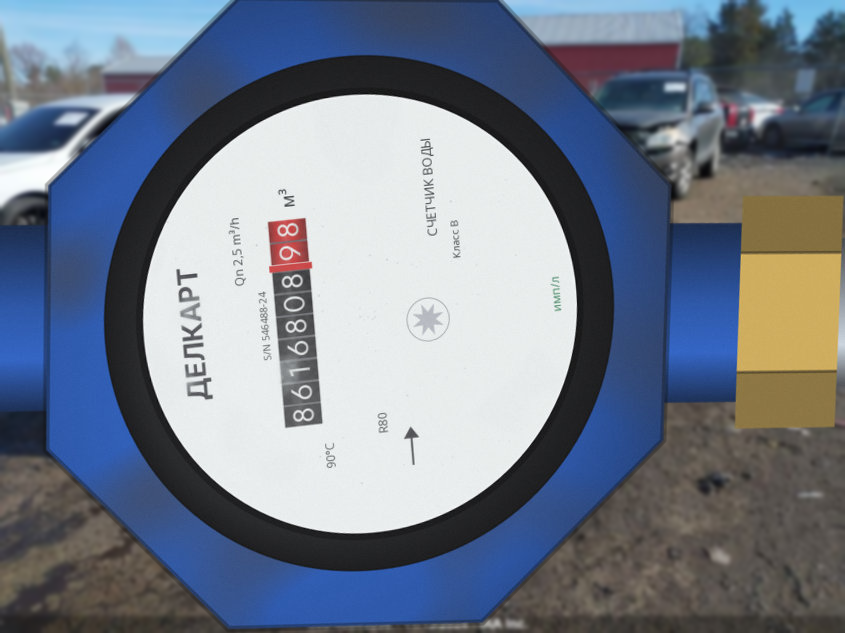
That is 8616808.98 m³
